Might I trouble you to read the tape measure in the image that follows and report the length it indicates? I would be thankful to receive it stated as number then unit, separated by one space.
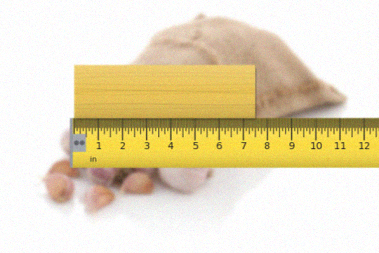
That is 7.5 in
